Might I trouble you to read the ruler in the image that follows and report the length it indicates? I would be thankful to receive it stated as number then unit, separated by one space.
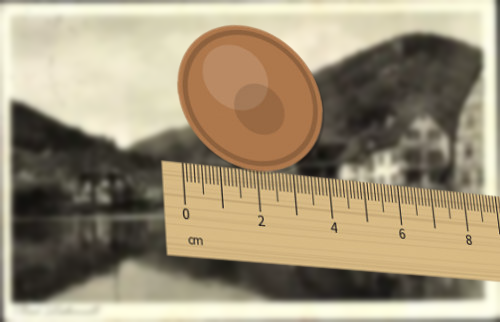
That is 4 cm
